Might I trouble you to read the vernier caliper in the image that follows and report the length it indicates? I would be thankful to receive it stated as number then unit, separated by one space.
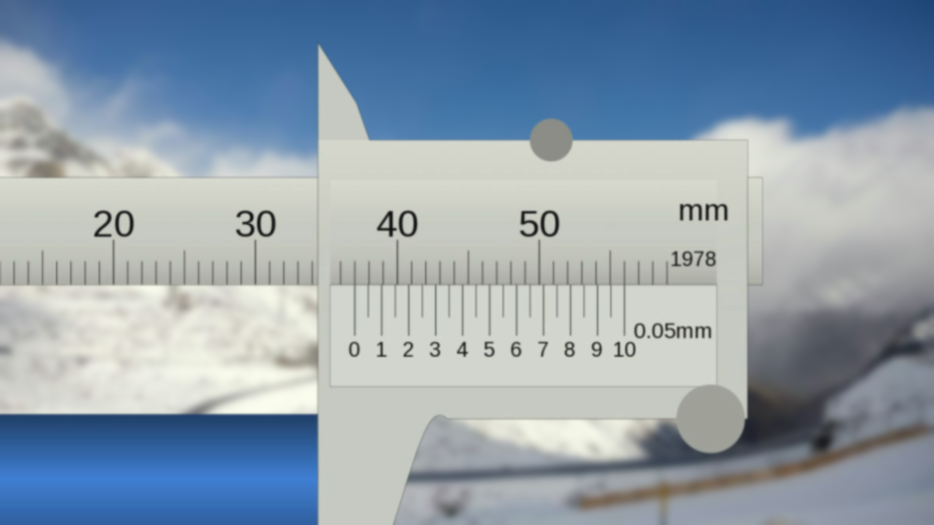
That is 37.0 mm
